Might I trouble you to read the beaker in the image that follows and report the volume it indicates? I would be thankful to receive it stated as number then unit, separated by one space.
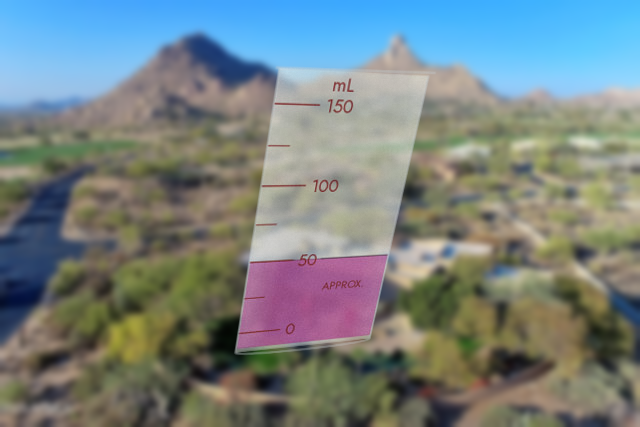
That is 50 mL
